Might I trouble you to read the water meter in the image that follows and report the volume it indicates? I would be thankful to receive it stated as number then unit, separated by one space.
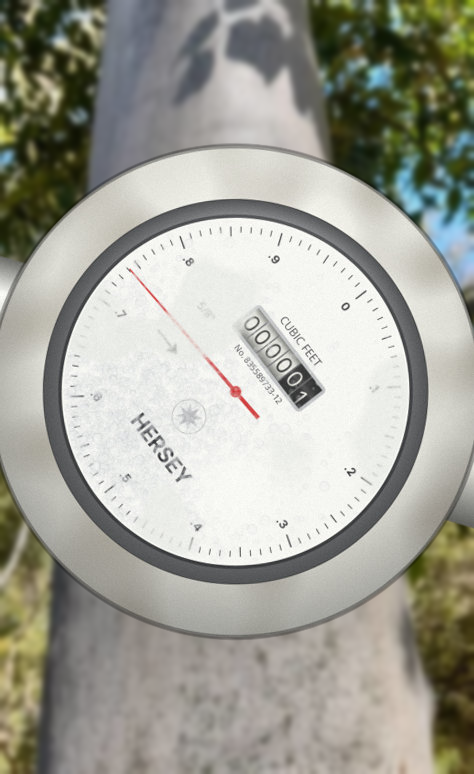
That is 0.74 ft³
